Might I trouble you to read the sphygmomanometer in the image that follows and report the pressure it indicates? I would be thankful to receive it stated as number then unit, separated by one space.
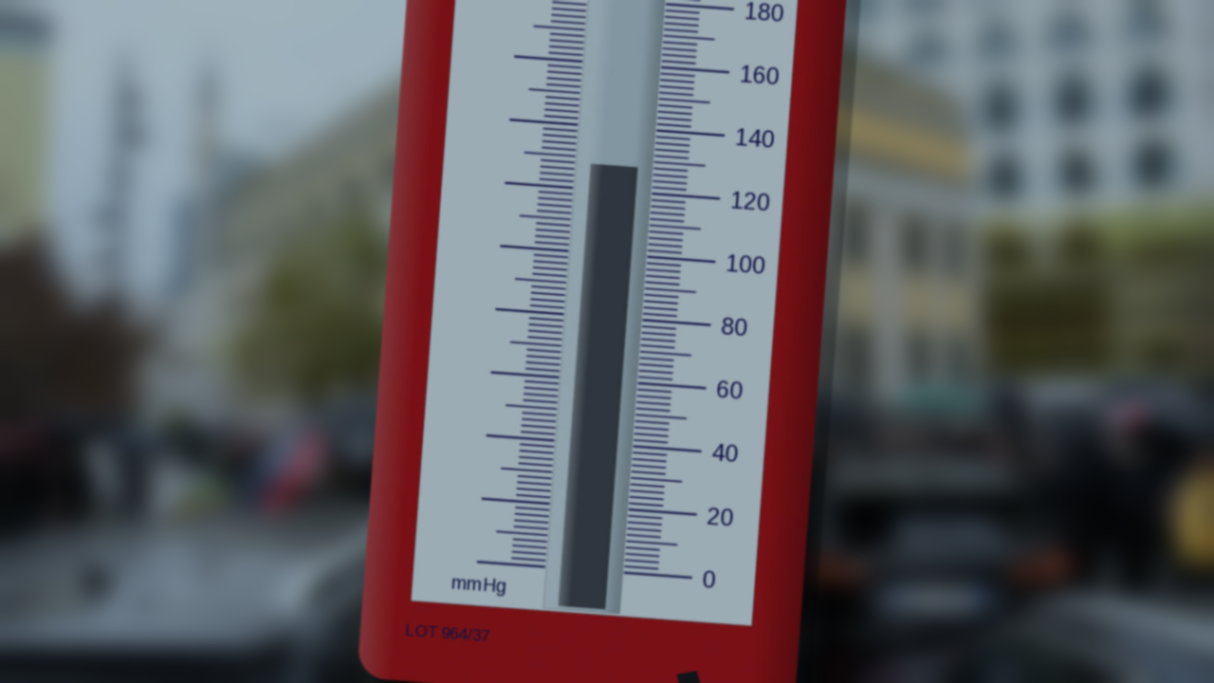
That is 128 mmHg
